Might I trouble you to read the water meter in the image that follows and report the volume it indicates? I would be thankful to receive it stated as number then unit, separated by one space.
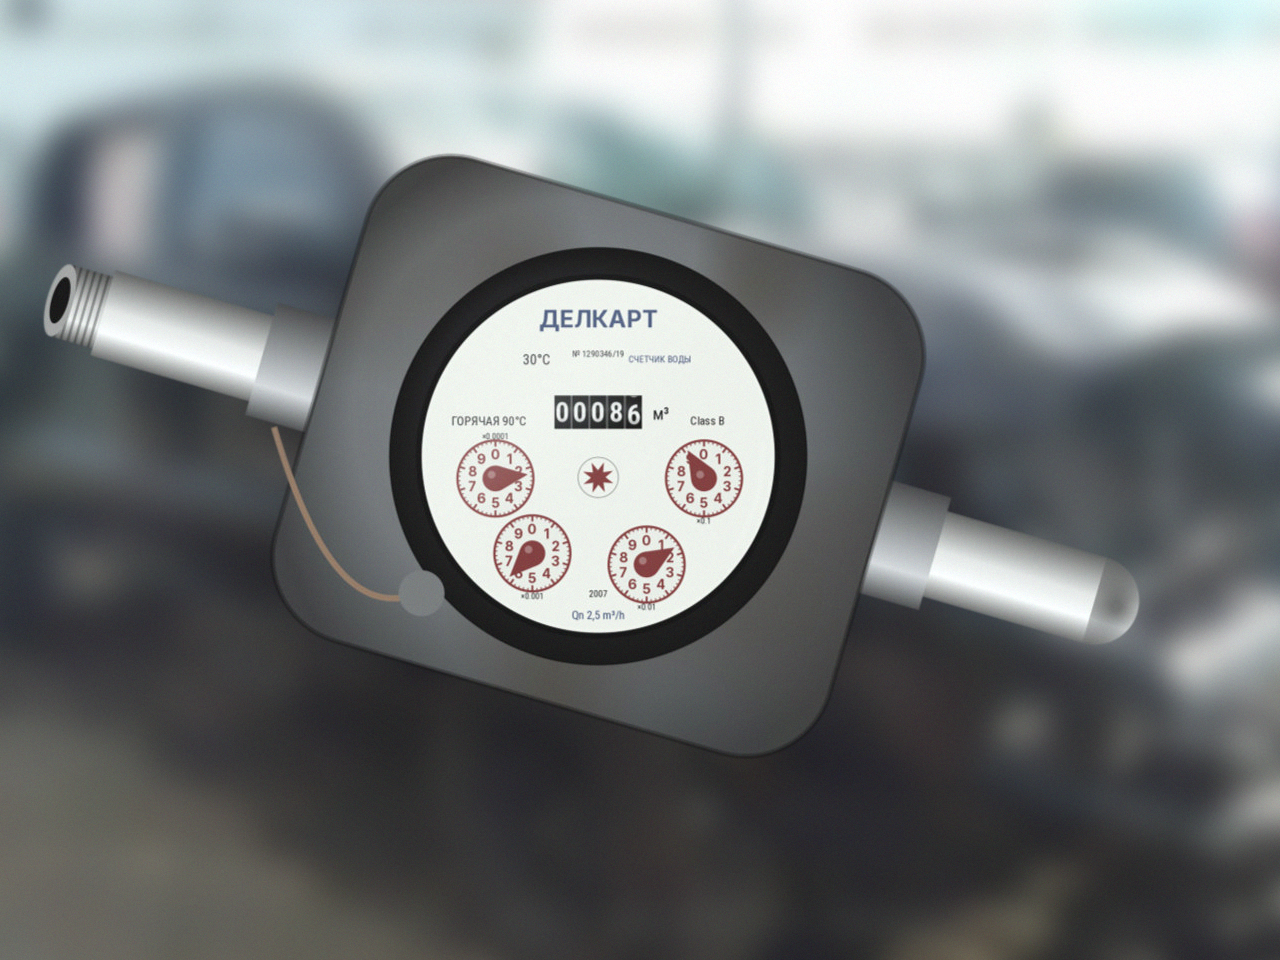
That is 85.9162 m³
